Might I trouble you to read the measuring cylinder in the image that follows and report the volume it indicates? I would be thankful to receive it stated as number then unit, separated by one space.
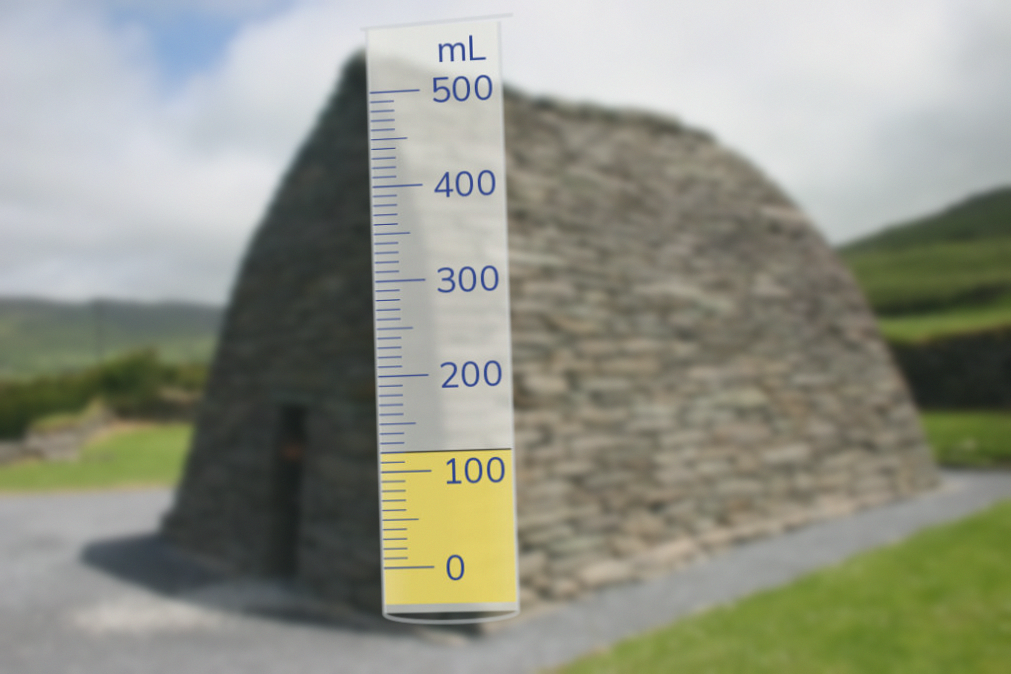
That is 120 mL
